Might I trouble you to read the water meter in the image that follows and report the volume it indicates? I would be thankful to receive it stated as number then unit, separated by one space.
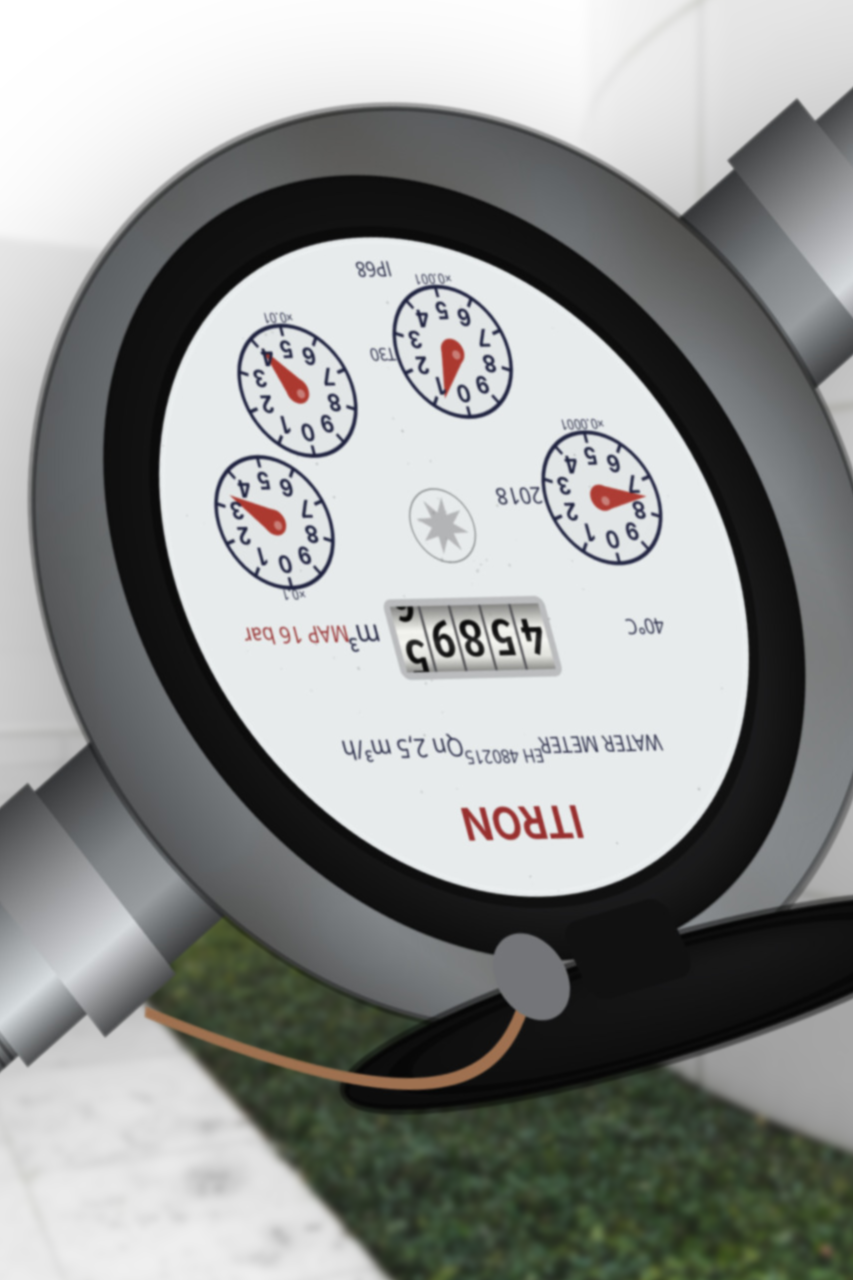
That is 45895.3407 m³
